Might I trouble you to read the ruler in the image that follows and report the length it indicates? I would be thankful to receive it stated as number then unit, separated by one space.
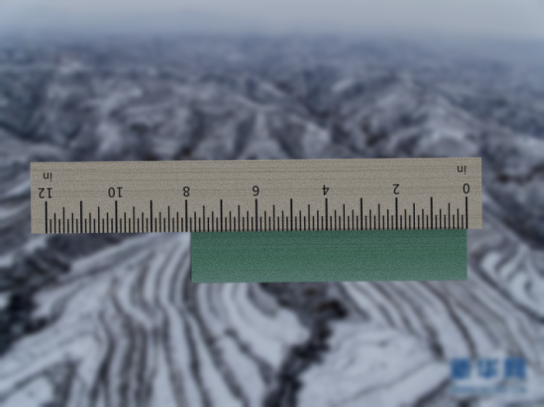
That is 7.875 in
